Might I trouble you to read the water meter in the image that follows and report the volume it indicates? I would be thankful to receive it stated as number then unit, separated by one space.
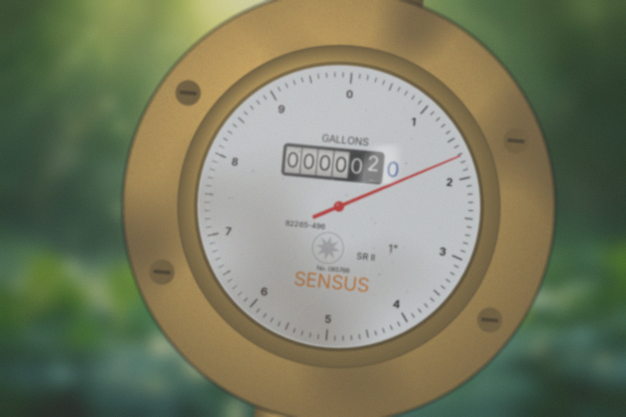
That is 21.7 gal
